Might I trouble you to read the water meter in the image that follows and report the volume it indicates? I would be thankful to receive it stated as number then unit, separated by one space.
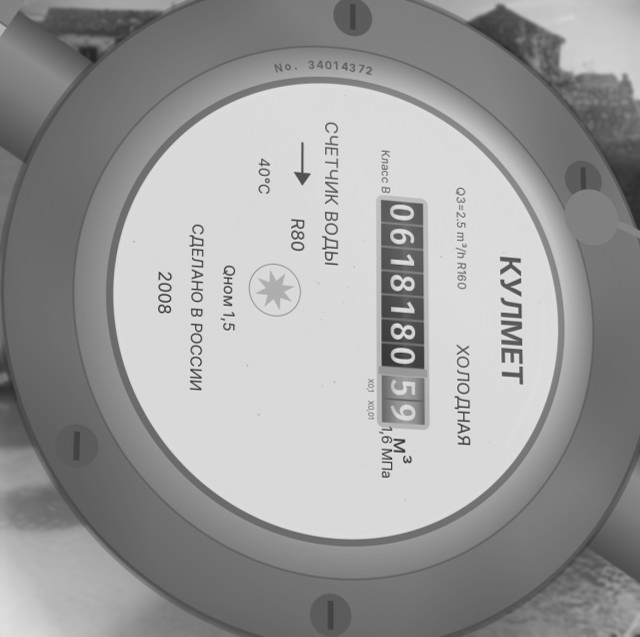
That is 618180.59 m³
